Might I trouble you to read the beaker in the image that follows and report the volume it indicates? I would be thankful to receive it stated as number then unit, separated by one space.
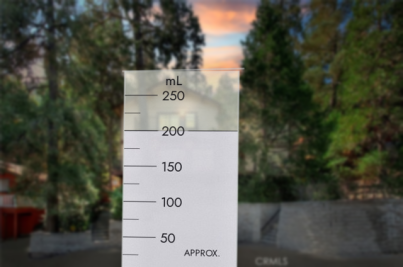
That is 200 mL
